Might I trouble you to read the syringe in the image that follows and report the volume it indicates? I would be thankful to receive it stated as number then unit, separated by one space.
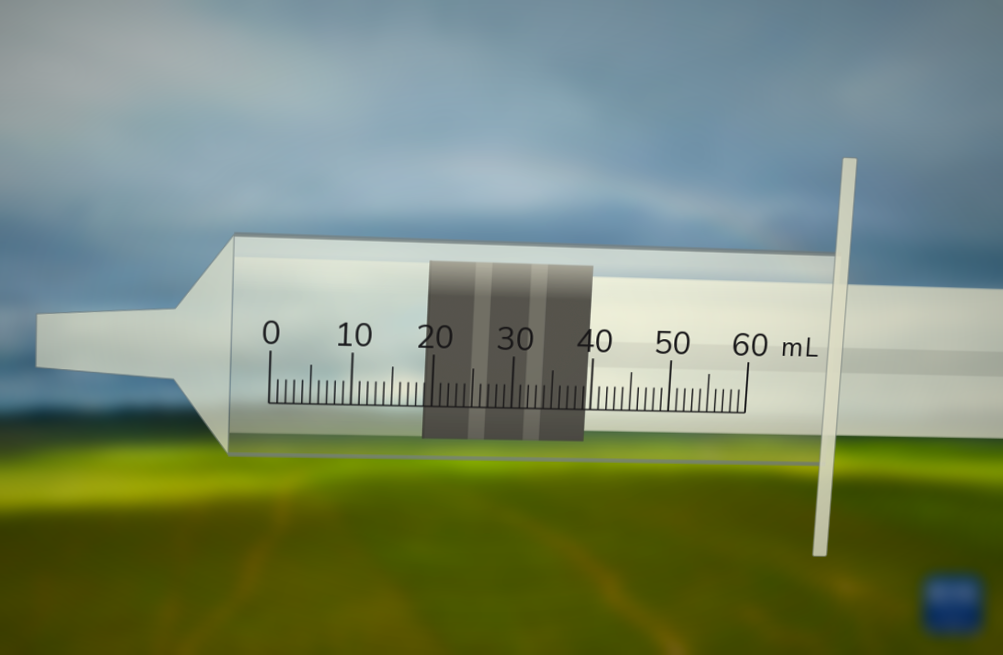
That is 19 mL
